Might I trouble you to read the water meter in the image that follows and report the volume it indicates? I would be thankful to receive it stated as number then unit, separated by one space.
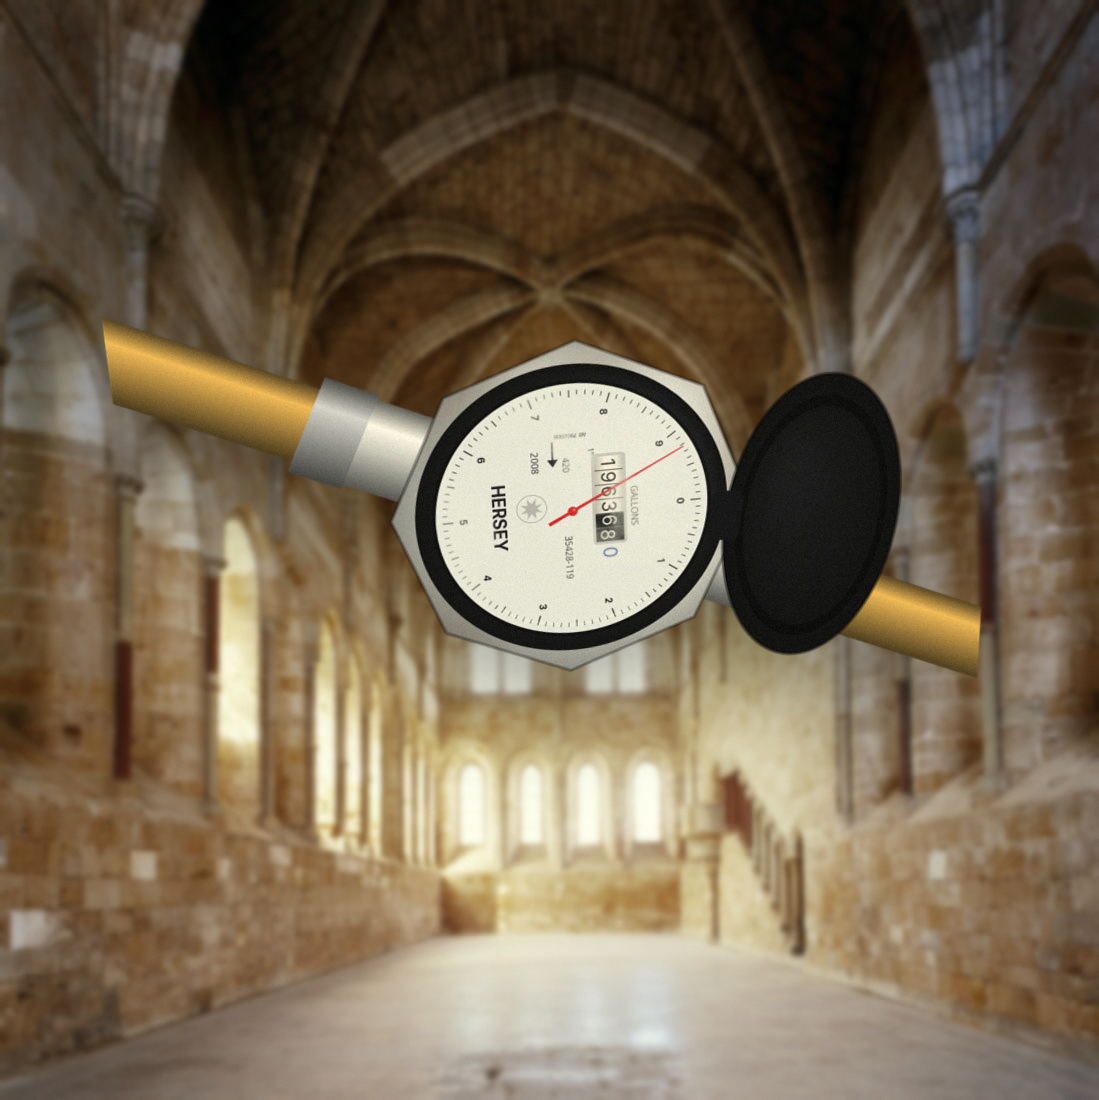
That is 1963679.2 gal
